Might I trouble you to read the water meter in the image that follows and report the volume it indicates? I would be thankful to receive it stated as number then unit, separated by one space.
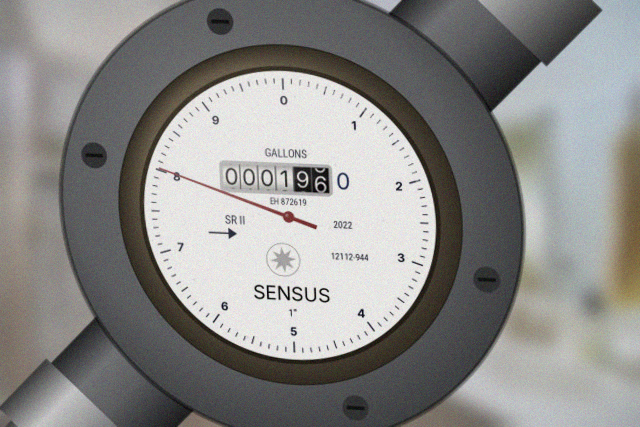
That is 1958.0 gal
